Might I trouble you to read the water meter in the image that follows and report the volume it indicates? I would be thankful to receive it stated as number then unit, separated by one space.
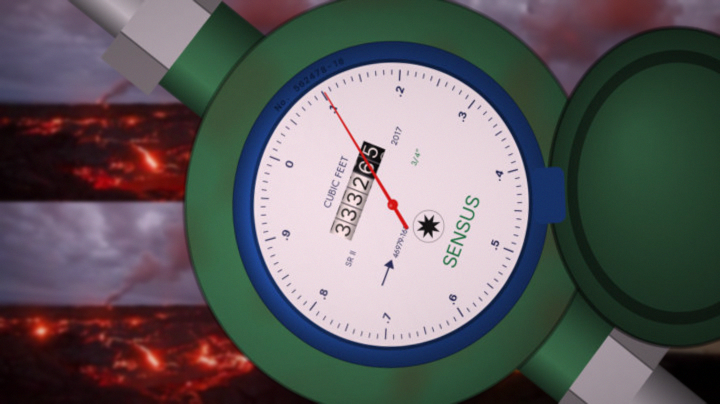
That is 333265.10 ft³
